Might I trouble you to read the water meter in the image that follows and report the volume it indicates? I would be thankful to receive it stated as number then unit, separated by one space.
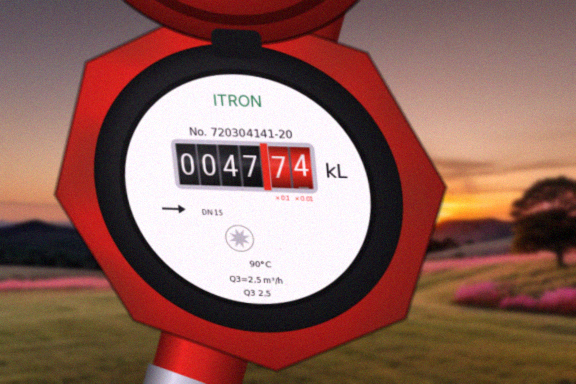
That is 47.74 kL
